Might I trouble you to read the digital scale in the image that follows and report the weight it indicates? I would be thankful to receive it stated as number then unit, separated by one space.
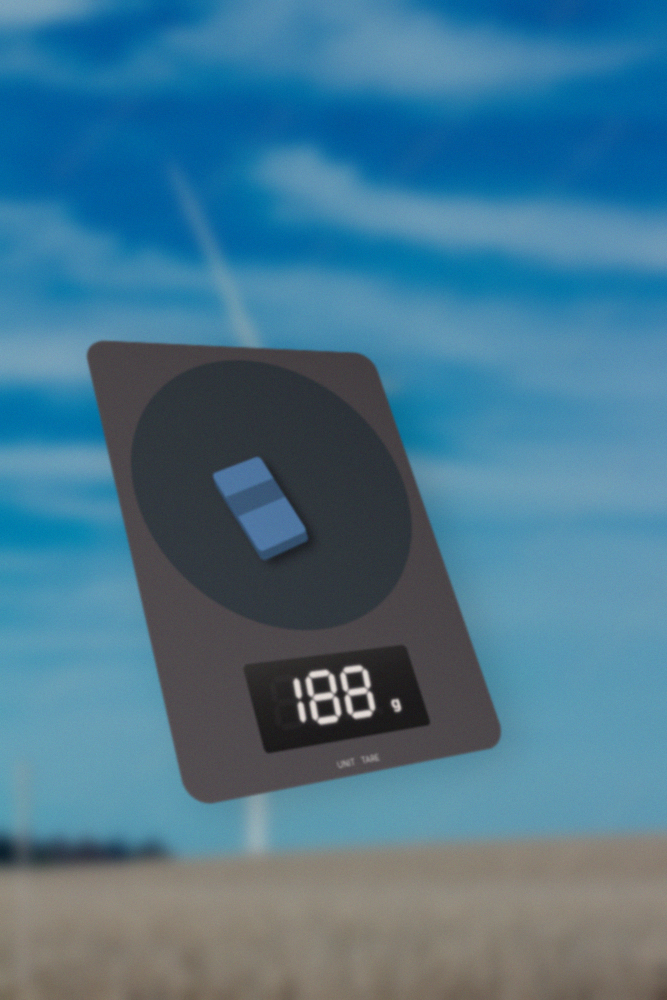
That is 188 g
